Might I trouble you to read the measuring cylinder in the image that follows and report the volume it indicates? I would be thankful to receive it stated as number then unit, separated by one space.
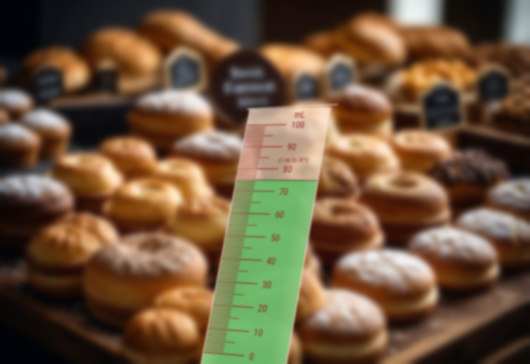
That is 75 mL
